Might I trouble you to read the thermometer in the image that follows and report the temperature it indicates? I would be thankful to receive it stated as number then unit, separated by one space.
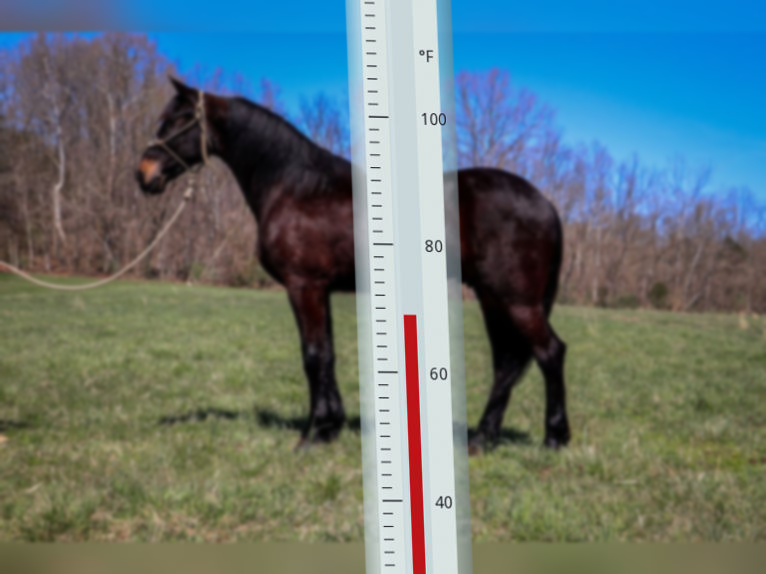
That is 69 °F
